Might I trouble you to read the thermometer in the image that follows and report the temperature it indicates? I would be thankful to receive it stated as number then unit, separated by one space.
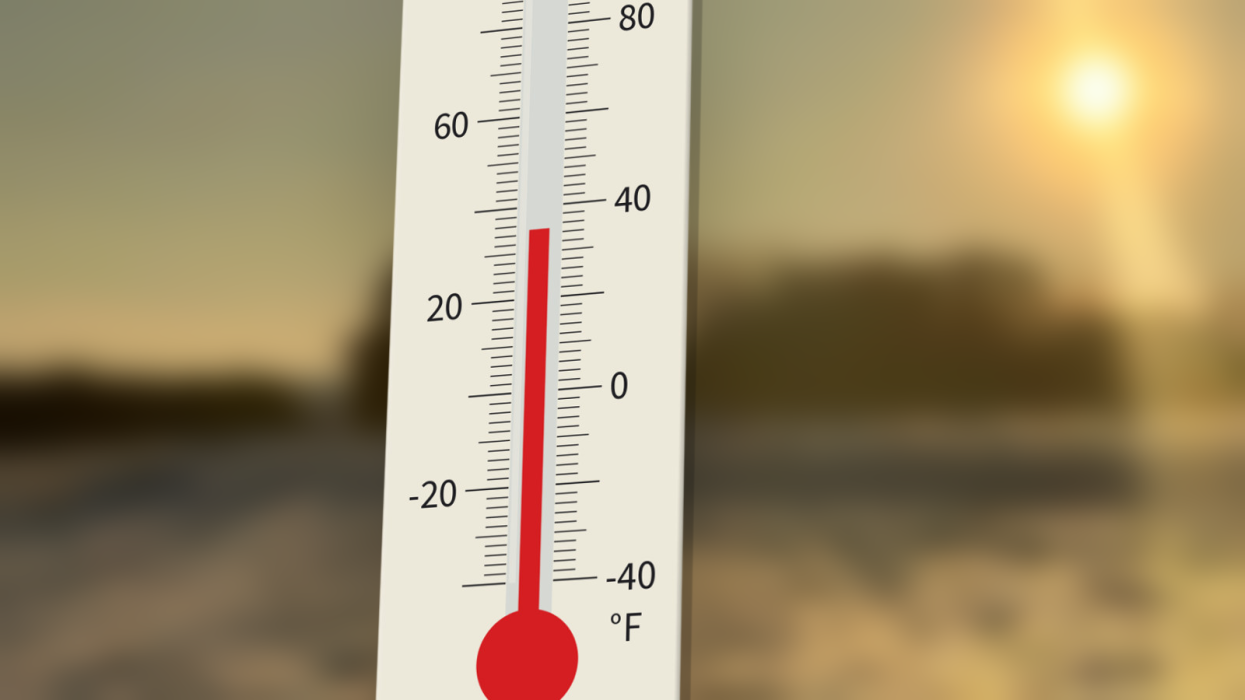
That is 35 °F
